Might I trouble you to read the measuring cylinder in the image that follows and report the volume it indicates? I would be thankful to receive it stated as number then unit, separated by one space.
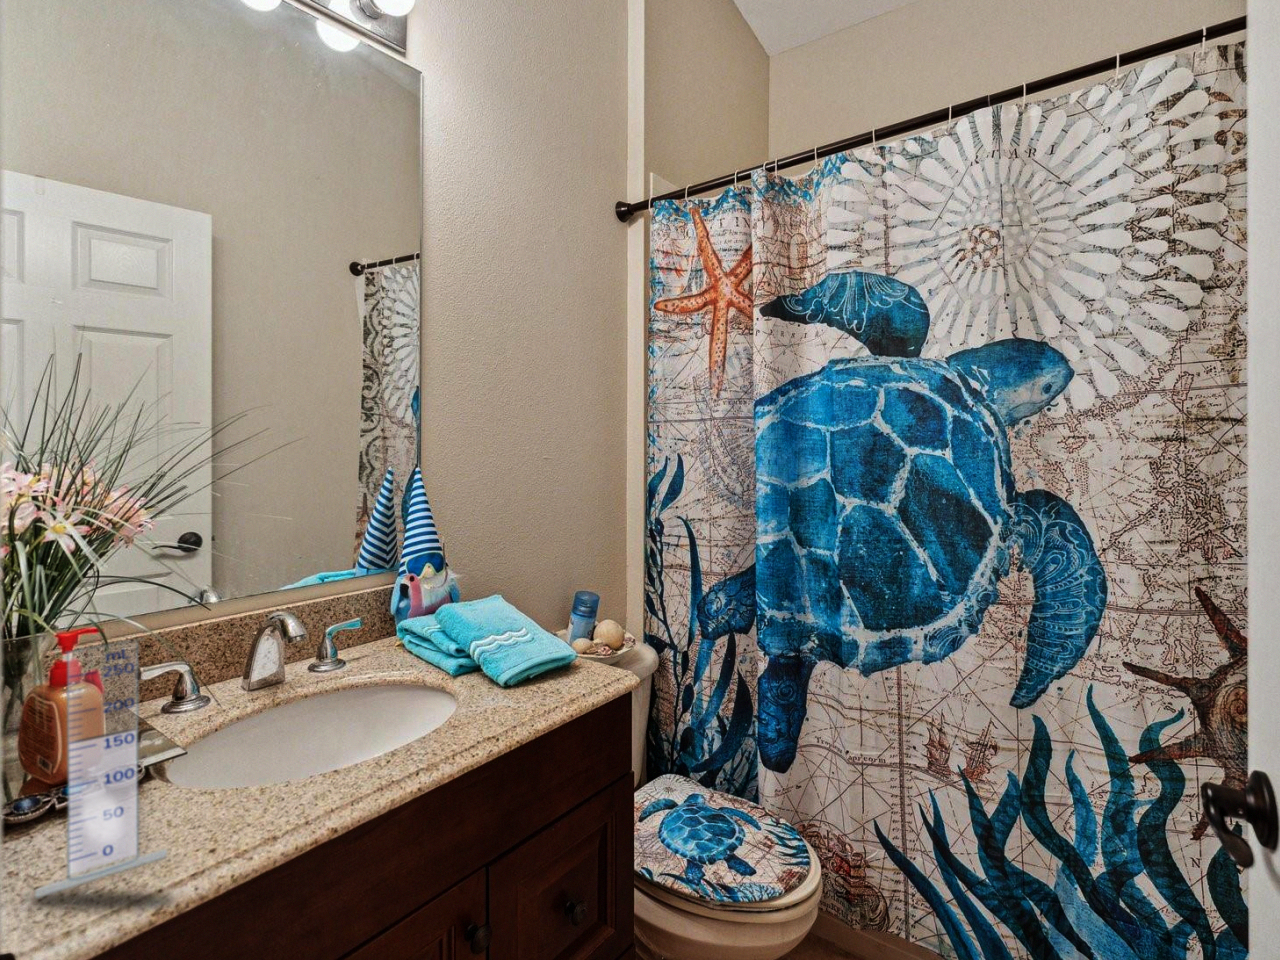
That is 160 mL
